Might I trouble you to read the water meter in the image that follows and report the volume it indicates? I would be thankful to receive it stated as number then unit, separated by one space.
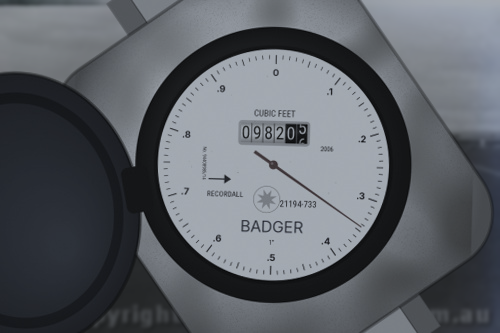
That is 98205.34 ft³
